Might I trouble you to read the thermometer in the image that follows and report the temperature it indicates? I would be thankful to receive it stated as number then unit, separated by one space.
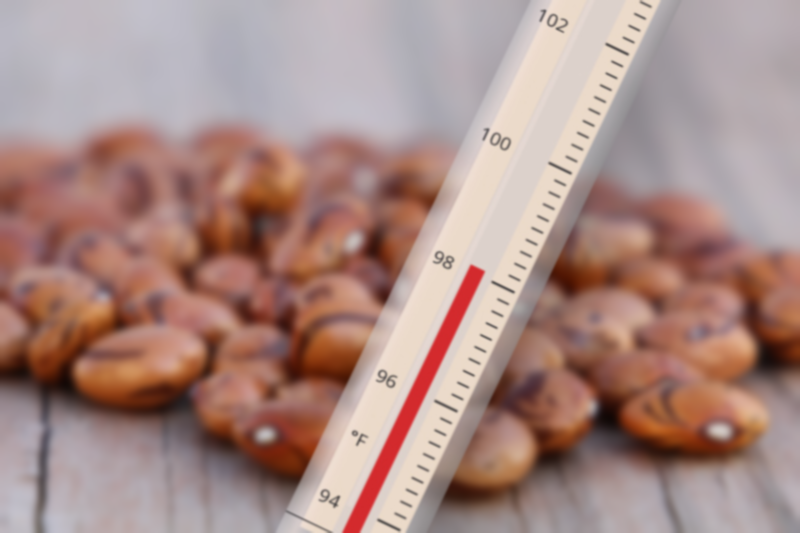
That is 98.1 °F
